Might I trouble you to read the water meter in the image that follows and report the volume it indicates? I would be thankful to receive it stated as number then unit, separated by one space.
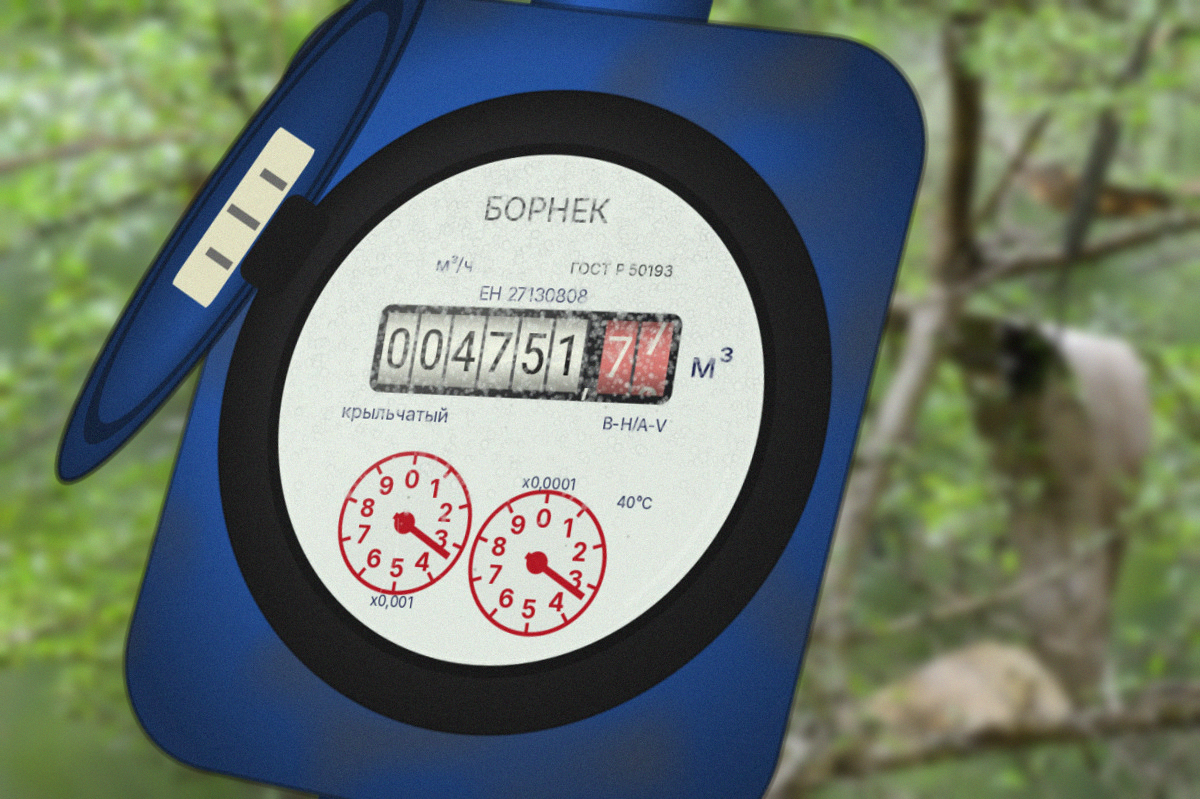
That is 4751.7733 m³
